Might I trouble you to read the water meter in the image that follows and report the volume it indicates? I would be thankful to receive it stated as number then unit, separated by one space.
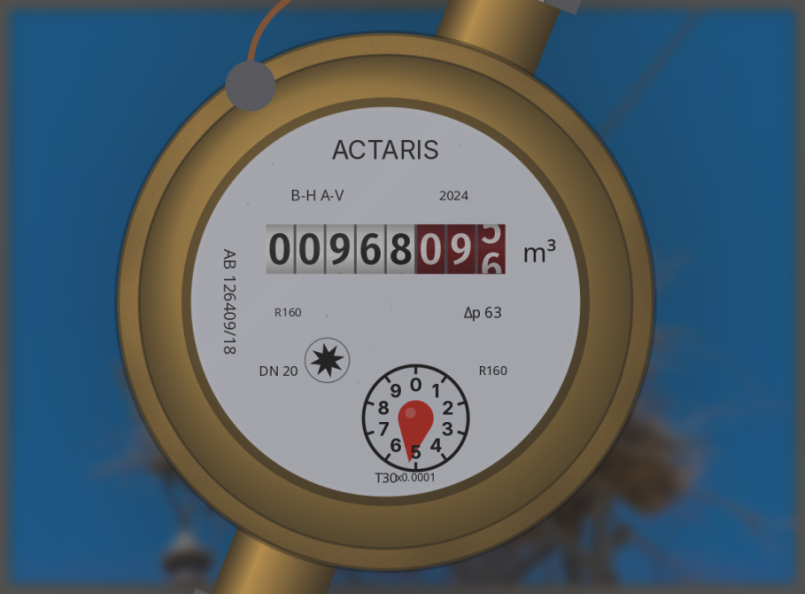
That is 968.0955 m³
